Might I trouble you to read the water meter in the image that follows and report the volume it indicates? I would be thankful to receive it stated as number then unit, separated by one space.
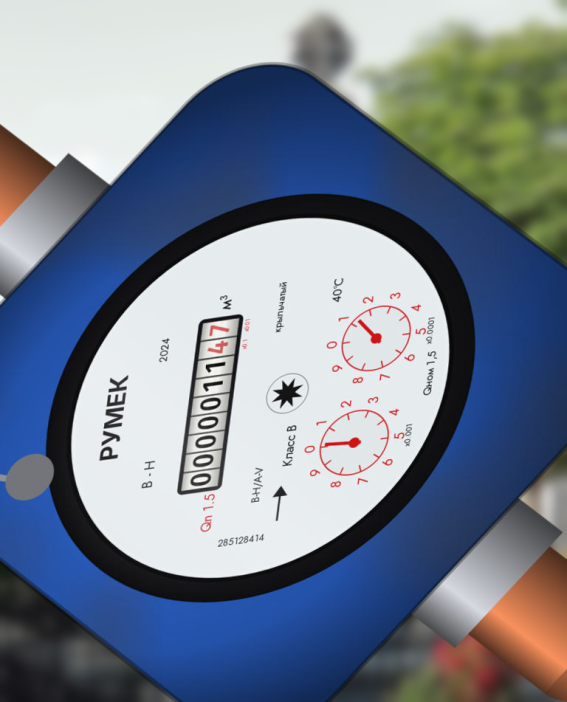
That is 11.4701 m³
